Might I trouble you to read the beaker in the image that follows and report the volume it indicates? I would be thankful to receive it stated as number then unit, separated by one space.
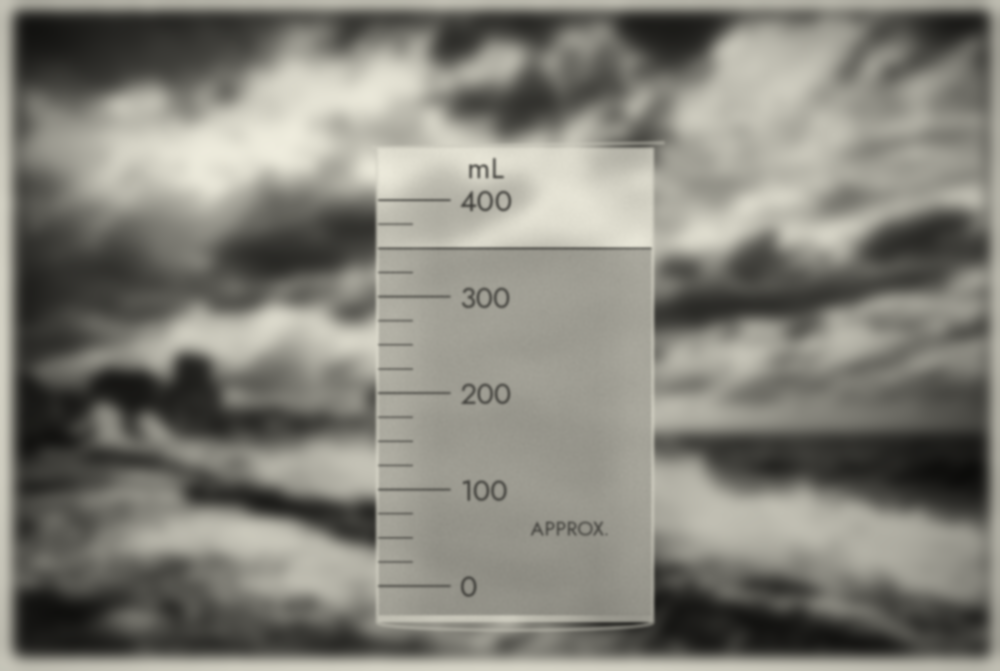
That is 350 mL
